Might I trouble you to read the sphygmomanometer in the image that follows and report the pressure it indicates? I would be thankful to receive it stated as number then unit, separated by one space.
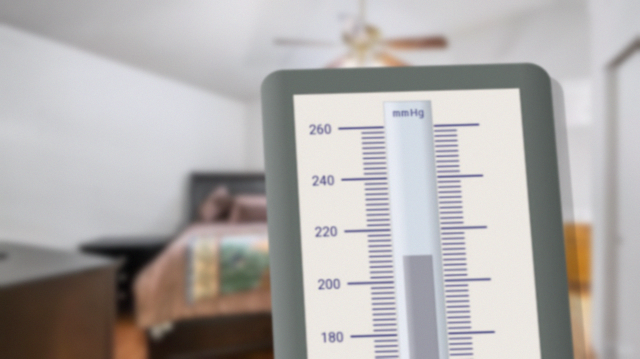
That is 210 mmHg
